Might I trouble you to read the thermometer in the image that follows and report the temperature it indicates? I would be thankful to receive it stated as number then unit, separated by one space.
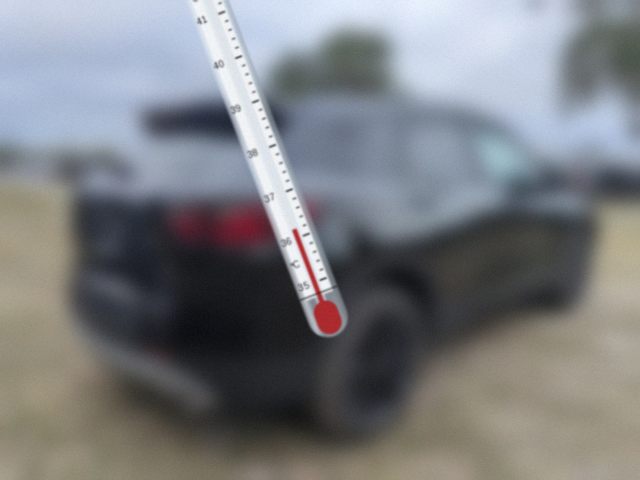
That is 36.2 °C
